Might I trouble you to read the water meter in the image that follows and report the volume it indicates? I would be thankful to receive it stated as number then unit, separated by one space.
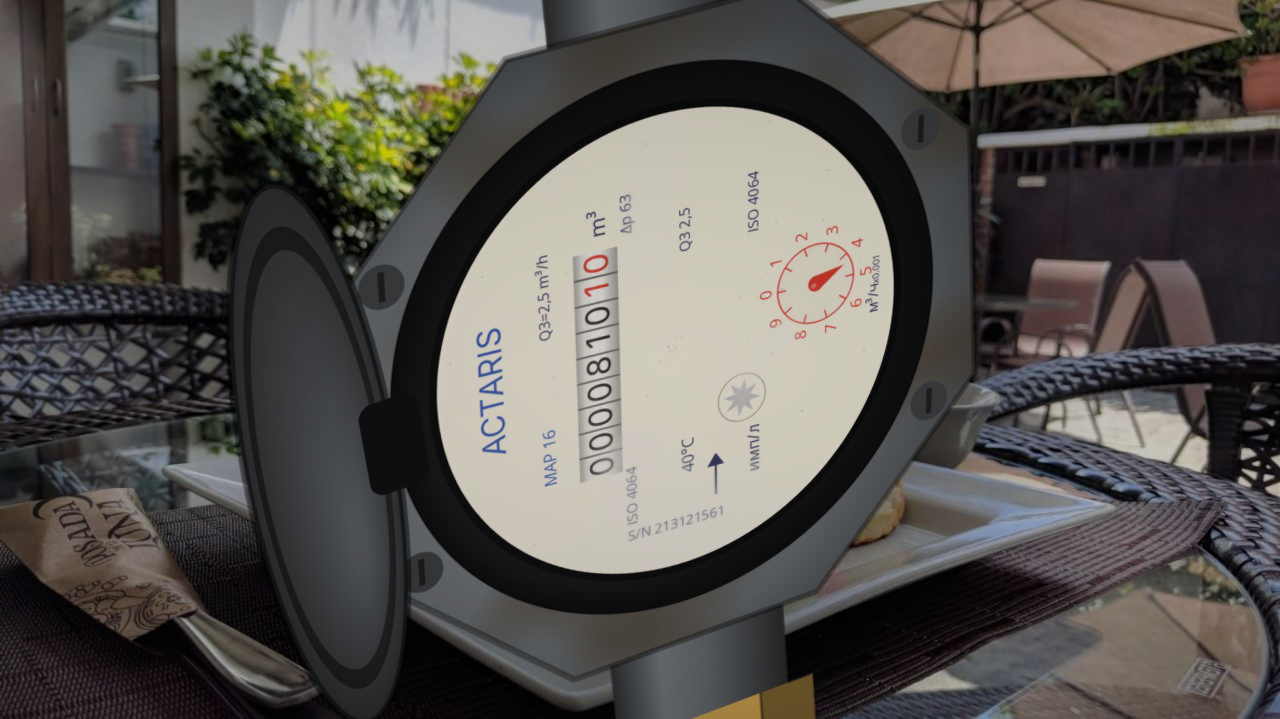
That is 810.104 m³
